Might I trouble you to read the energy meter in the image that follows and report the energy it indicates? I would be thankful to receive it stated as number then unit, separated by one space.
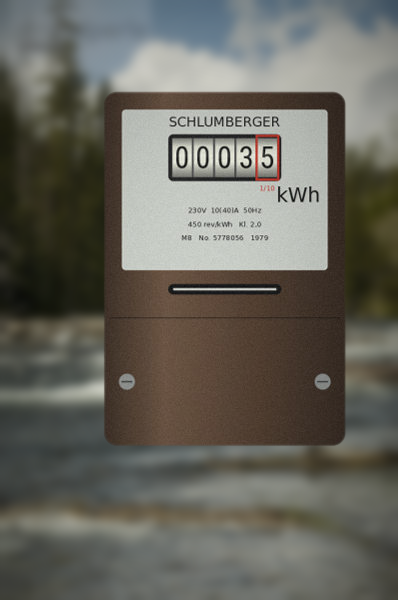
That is 3.5 kWh
